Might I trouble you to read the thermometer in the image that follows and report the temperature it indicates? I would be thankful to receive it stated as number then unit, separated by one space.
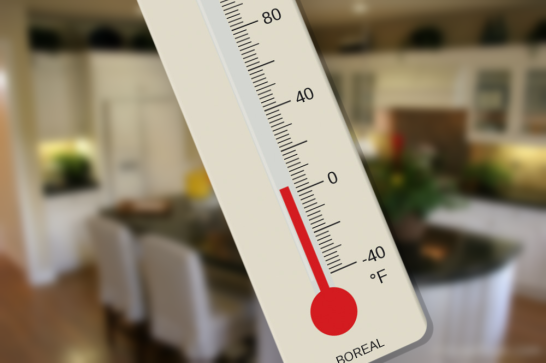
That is 4 °F
